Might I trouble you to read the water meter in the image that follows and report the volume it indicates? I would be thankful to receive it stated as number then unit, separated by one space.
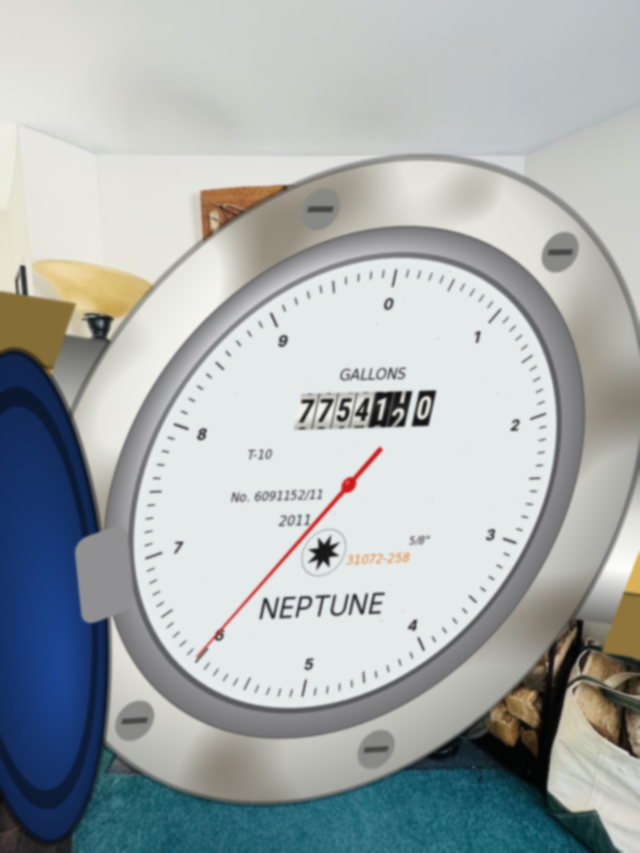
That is 7754116.0 gal
